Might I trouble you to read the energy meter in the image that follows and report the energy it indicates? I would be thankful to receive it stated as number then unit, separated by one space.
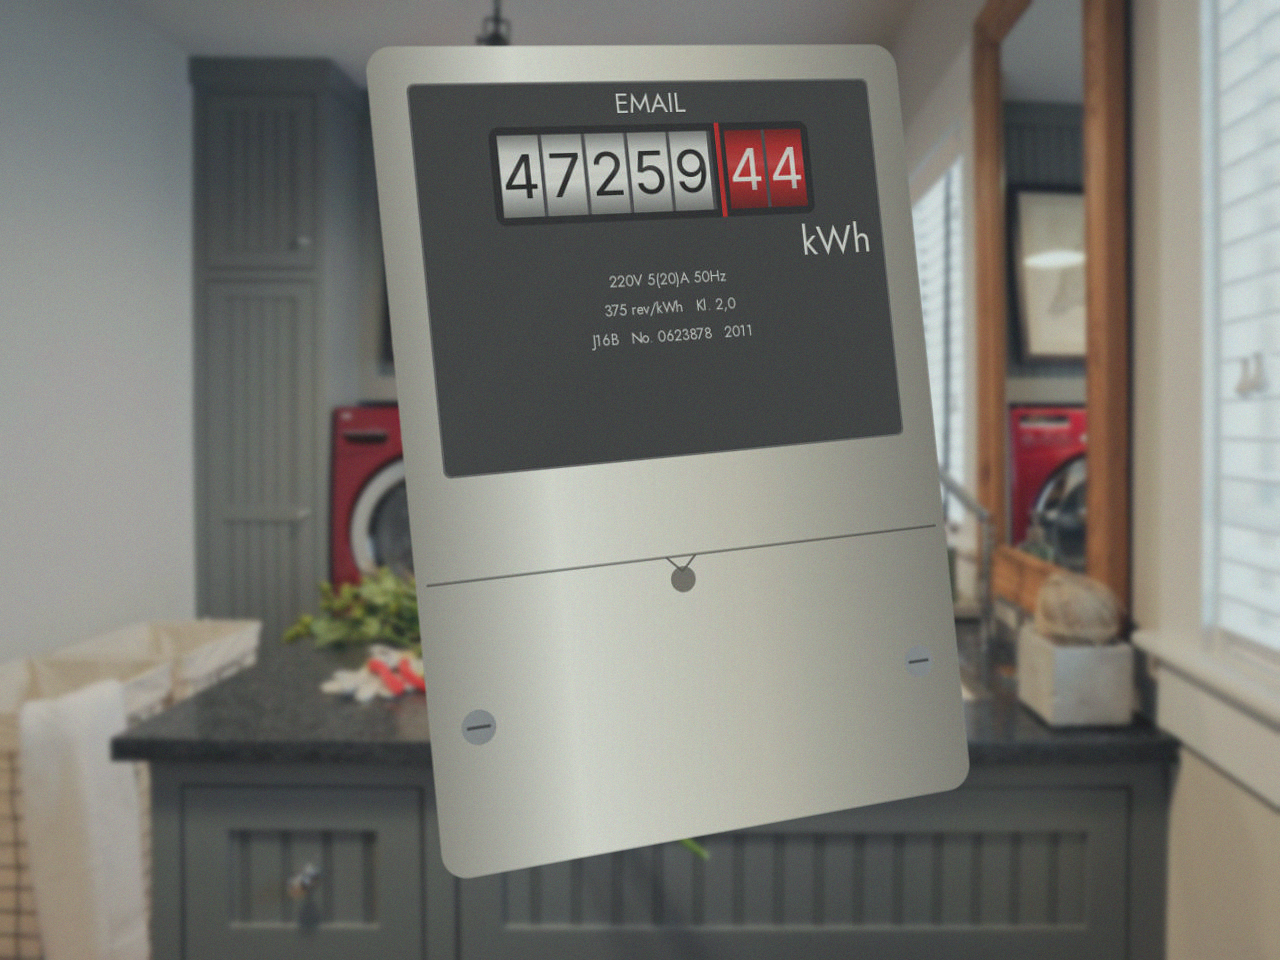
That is 47259.44 kWh
